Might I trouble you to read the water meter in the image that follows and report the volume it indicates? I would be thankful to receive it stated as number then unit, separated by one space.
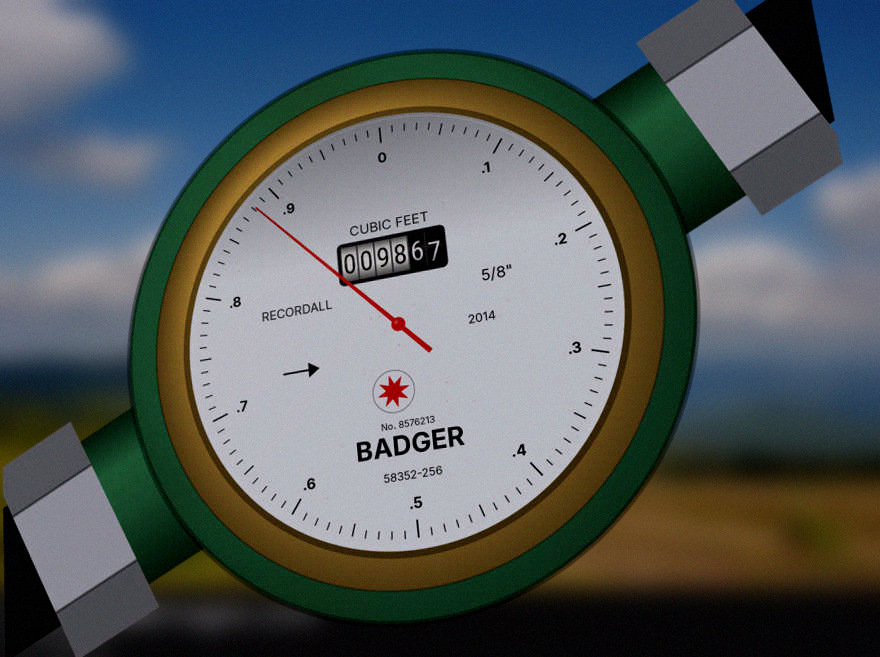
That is 9866.88 ft³
